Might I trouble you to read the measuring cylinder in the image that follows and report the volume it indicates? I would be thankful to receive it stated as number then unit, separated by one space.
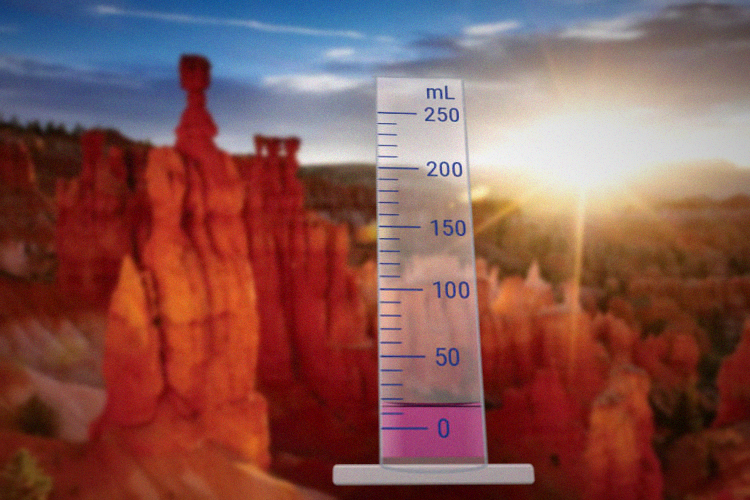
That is 15 mL
